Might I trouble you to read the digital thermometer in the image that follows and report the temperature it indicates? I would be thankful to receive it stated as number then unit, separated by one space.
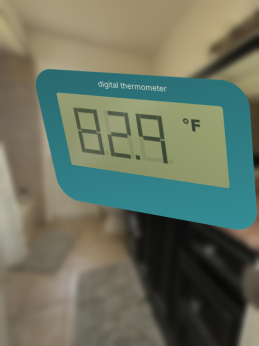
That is 82.9 °F
